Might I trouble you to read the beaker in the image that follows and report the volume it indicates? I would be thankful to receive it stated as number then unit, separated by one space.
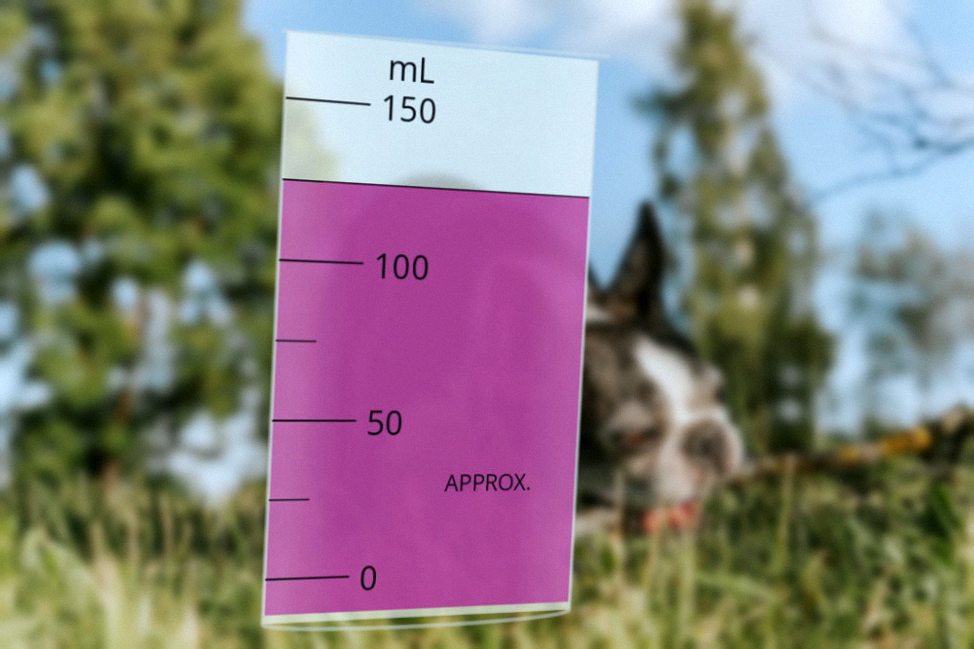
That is 125 mL
